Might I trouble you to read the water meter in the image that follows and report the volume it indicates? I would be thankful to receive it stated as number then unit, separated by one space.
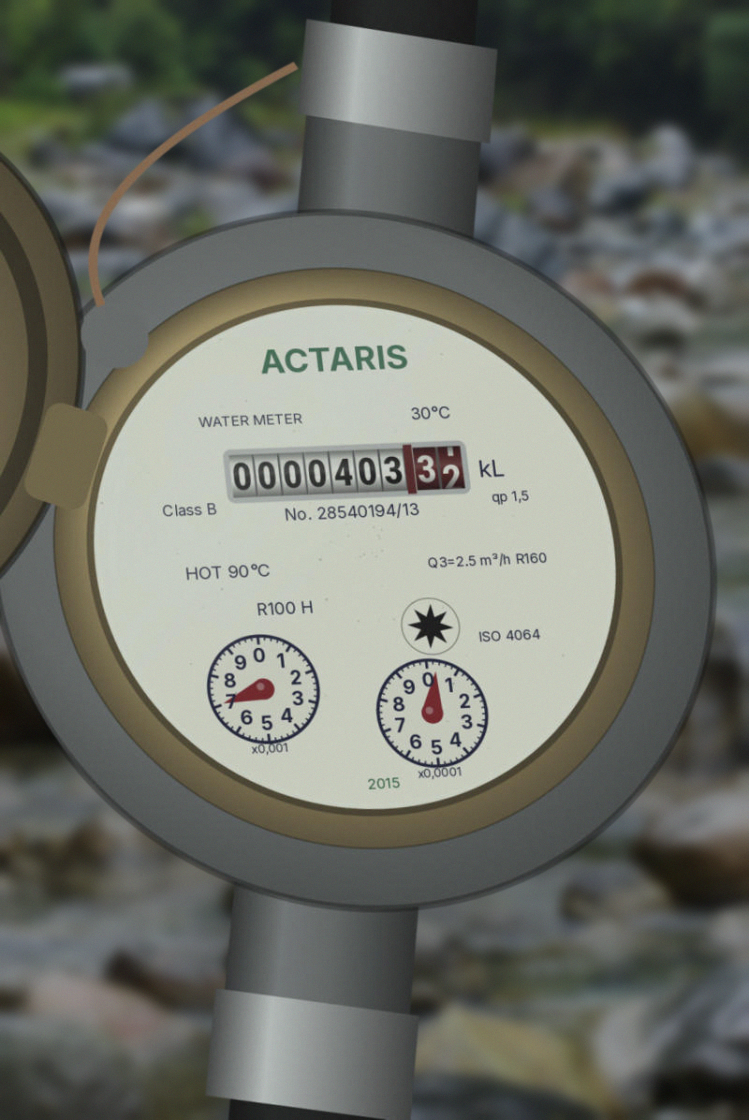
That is 403.3170 kL
